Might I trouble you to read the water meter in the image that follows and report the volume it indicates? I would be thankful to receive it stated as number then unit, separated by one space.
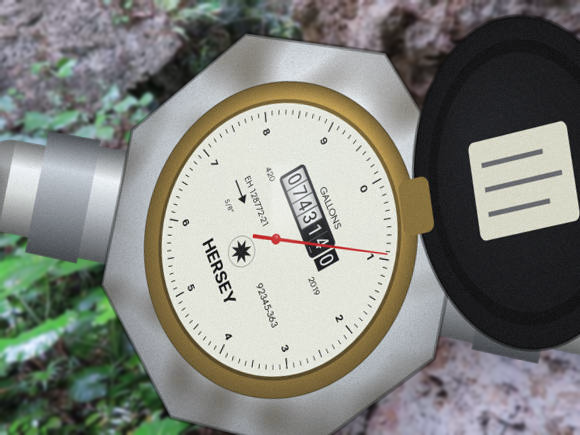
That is 743140.9 gal
